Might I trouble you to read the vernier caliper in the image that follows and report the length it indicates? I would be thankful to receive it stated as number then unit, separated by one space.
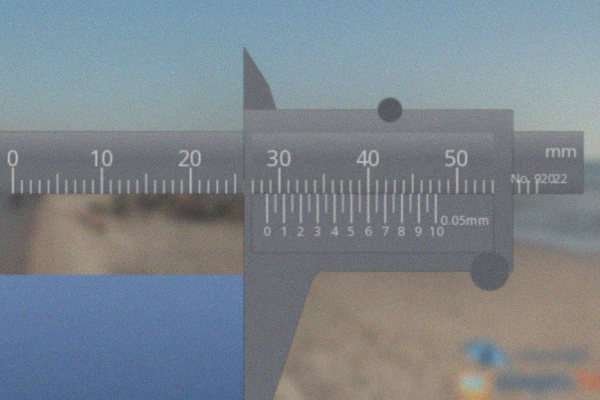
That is 28.6 mm
